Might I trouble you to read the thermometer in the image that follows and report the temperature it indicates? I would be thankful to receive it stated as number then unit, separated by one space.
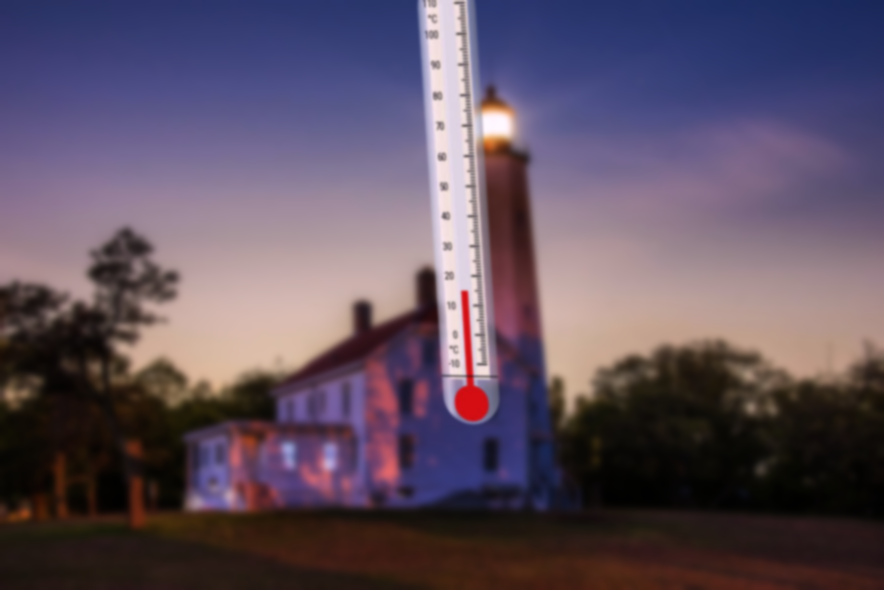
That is 15 °C
